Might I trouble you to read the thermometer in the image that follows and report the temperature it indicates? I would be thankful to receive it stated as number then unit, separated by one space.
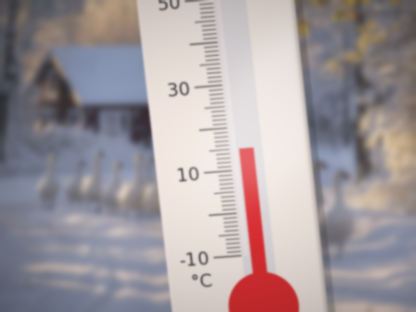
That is 15 °C
